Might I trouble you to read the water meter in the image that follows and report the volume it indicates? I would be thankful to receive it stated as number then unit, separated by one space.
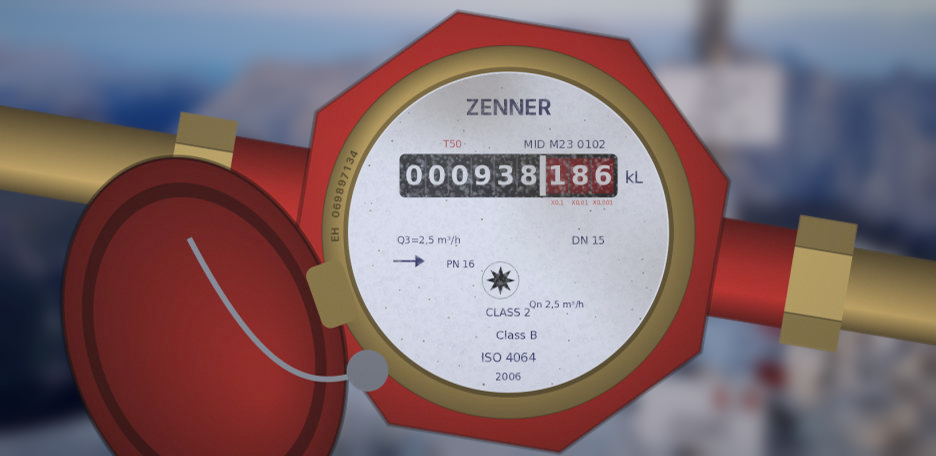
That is 938.186 kL
